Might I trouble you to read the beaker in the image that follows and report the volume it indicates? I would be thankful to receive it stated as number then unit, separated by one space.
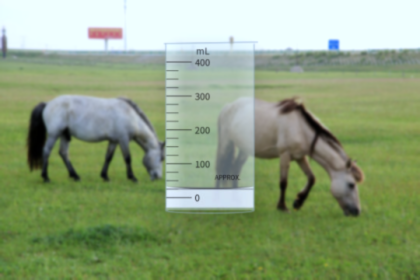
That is 25 mL
